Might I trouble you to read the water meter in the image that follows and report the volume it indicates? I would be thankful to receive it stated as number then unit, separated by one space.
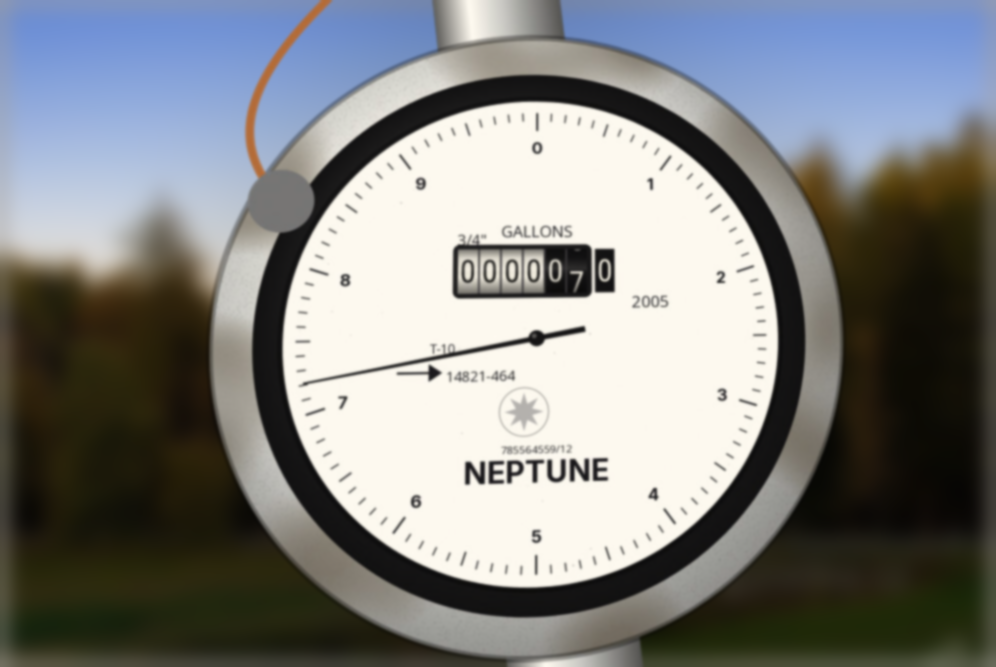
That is 67.2 gal
